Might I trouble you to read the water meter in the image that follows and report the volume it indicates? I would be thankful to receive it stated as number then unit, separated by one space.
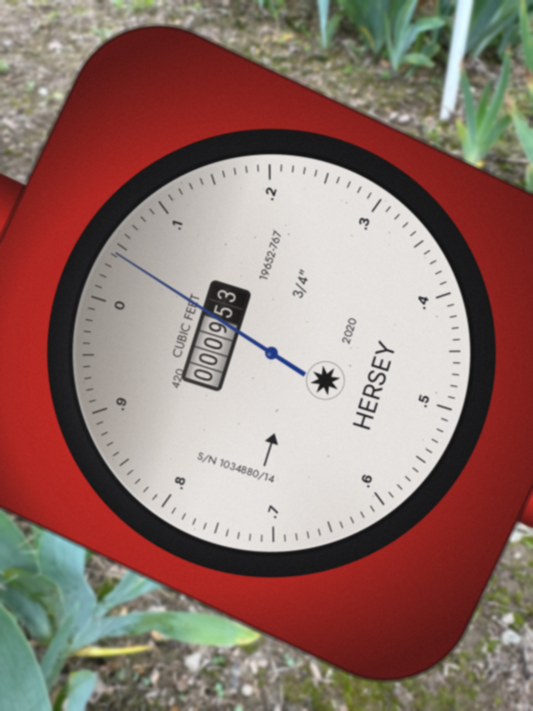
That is 953.04 ft³
